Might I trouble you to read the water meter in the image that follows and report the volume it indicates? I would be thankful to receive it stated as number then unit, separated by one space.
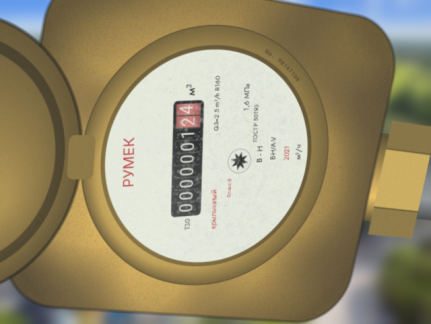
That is 1.24 m³
